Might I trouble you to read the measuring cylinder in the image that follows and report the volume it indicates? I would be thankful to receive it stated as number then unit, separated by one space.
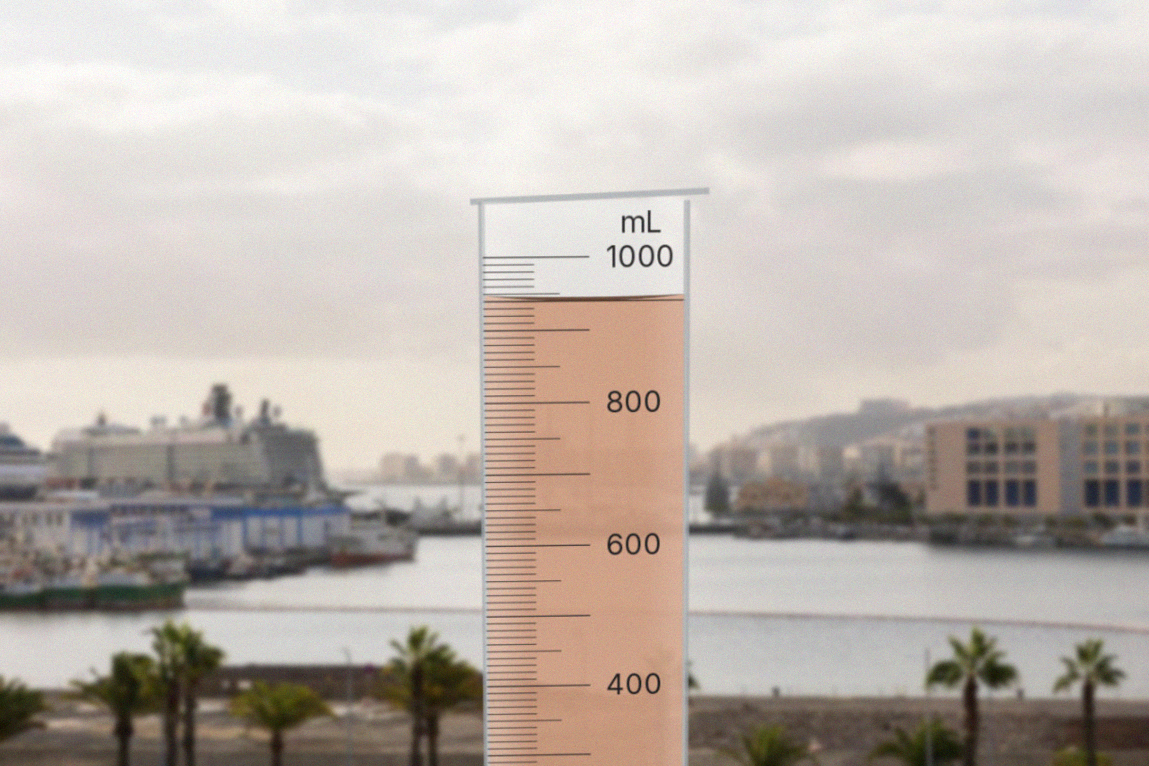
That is 940 mL
